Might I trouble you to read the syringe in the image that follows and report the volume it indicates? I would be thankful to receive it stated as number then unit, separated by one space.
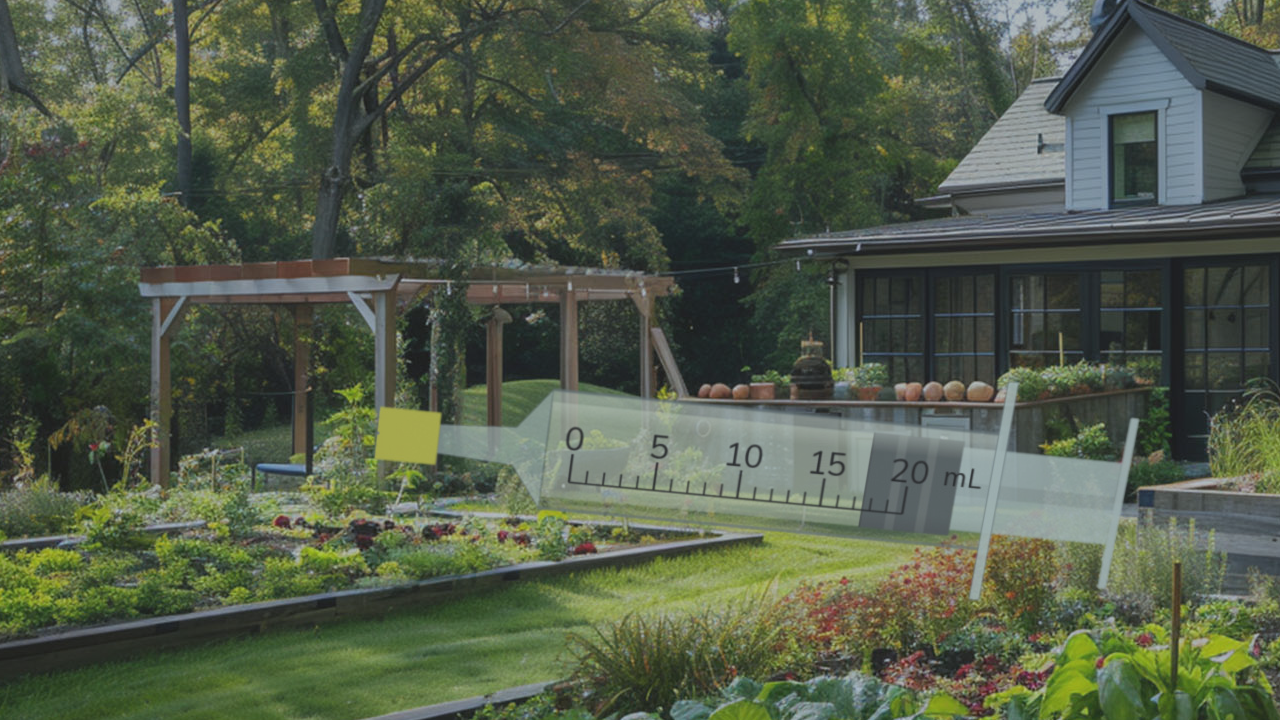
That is 17.5 mL
